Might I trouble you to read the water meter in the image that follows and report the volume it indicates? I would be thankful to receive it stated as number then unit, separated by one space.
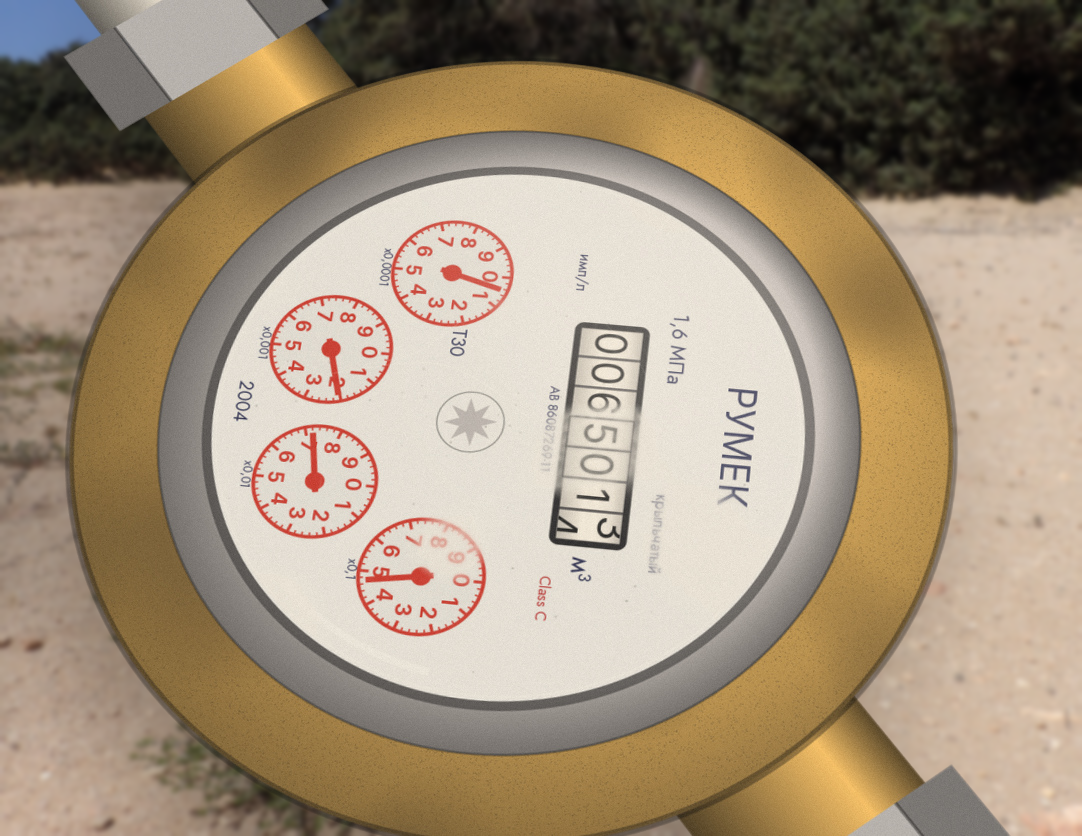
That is 65013.4720 m³
